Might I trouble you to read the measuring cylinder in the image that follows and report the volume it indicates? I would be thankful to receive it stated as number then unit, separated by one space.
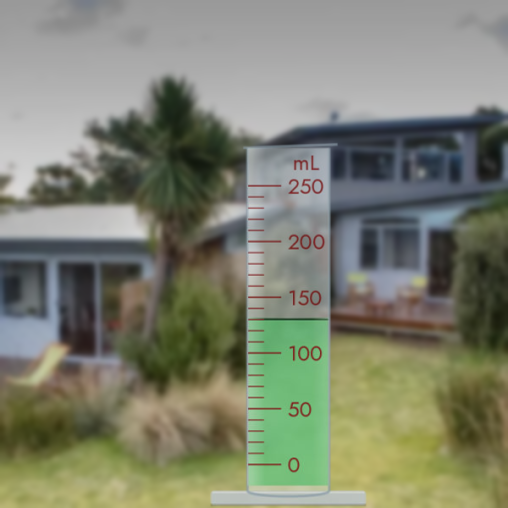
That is 130 mL
